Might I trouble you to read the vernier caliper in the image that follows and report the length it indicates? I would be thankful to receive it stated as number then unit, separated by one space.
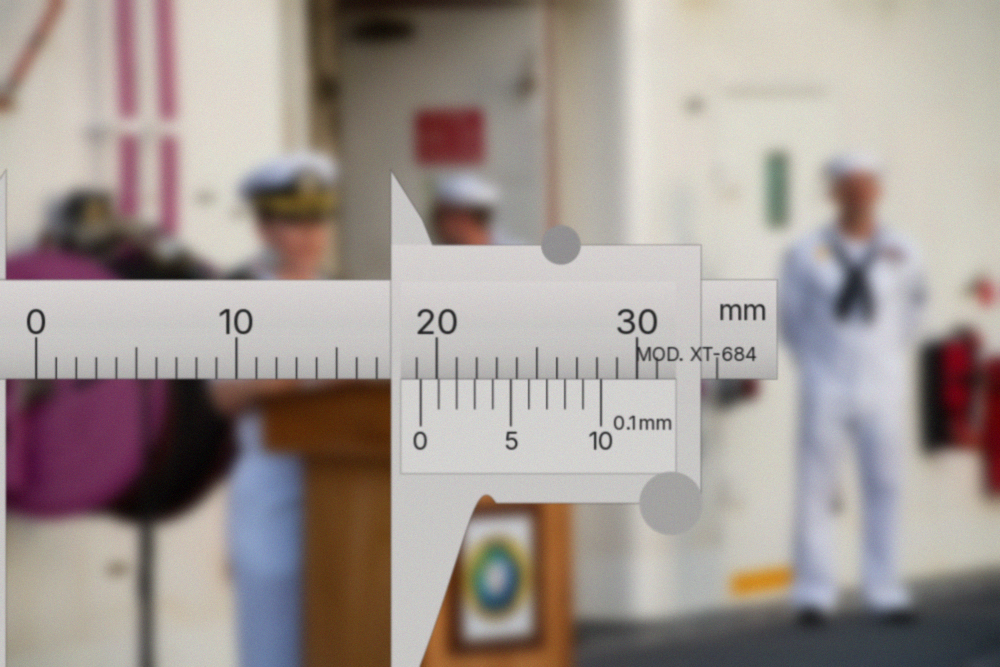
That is 19.2 mm
